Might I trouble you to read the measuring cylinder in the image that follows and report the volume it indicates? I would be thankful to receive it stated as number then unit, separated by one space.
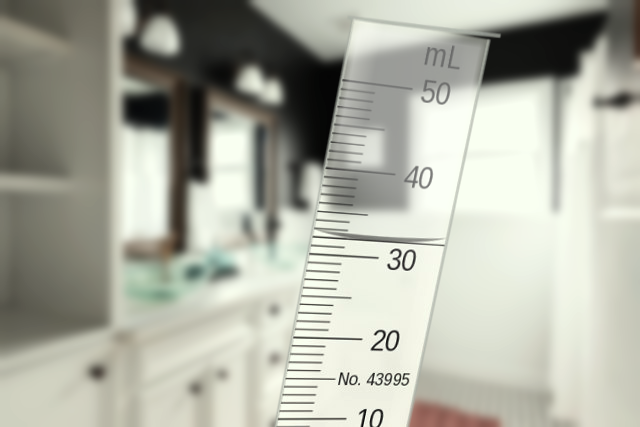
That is 32 mL
